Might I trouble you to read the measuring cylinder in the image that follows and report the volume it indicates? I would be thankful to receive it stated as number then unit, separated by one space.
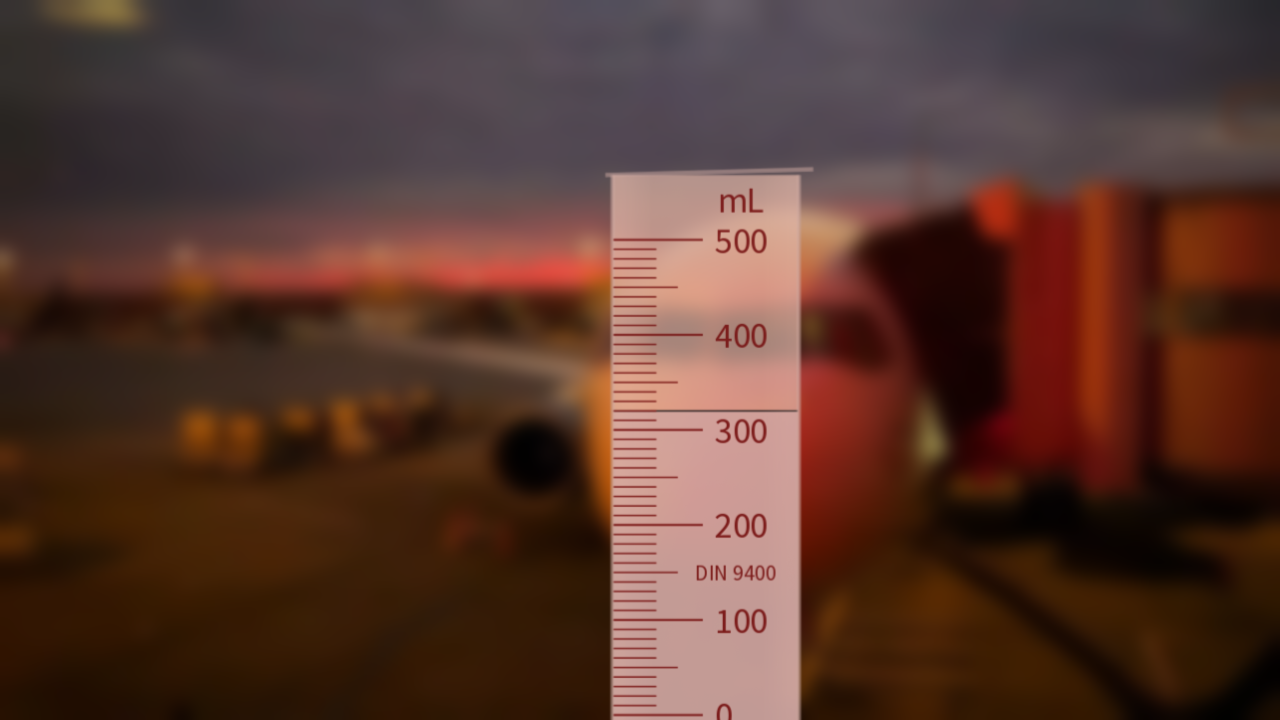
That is 320 mL
